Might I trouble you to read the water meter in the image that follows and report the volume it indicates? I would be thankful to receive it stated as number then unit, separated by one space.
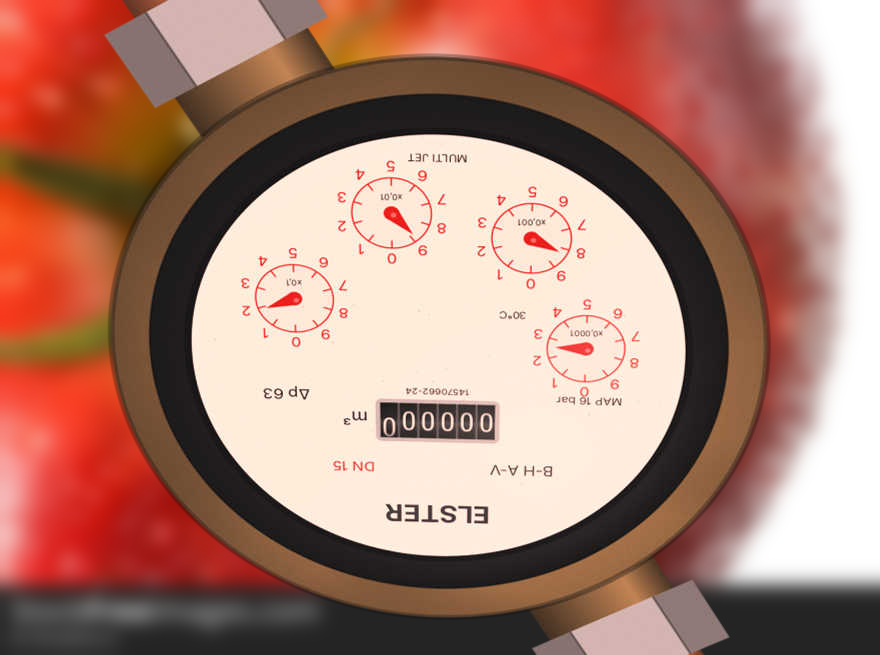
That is 0.1882 m³
